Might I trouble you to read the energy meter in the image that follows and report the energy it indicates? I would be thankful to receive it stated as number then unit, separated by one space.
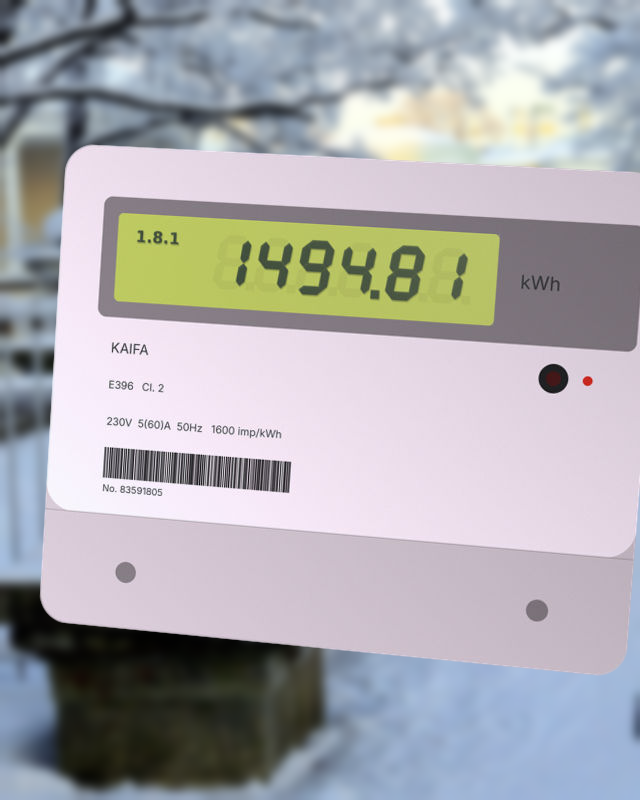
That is 1494.81 kWh
